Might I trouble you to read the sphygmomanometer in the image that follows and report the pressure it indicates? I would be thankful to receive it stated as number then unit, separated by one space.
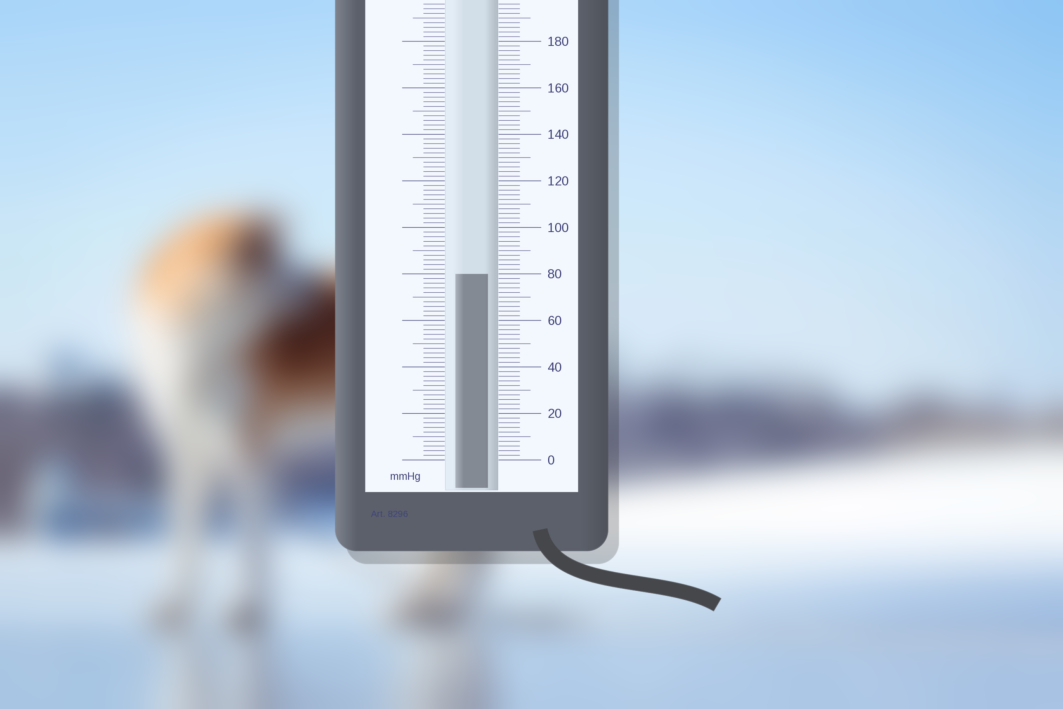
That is 80 mmHg
